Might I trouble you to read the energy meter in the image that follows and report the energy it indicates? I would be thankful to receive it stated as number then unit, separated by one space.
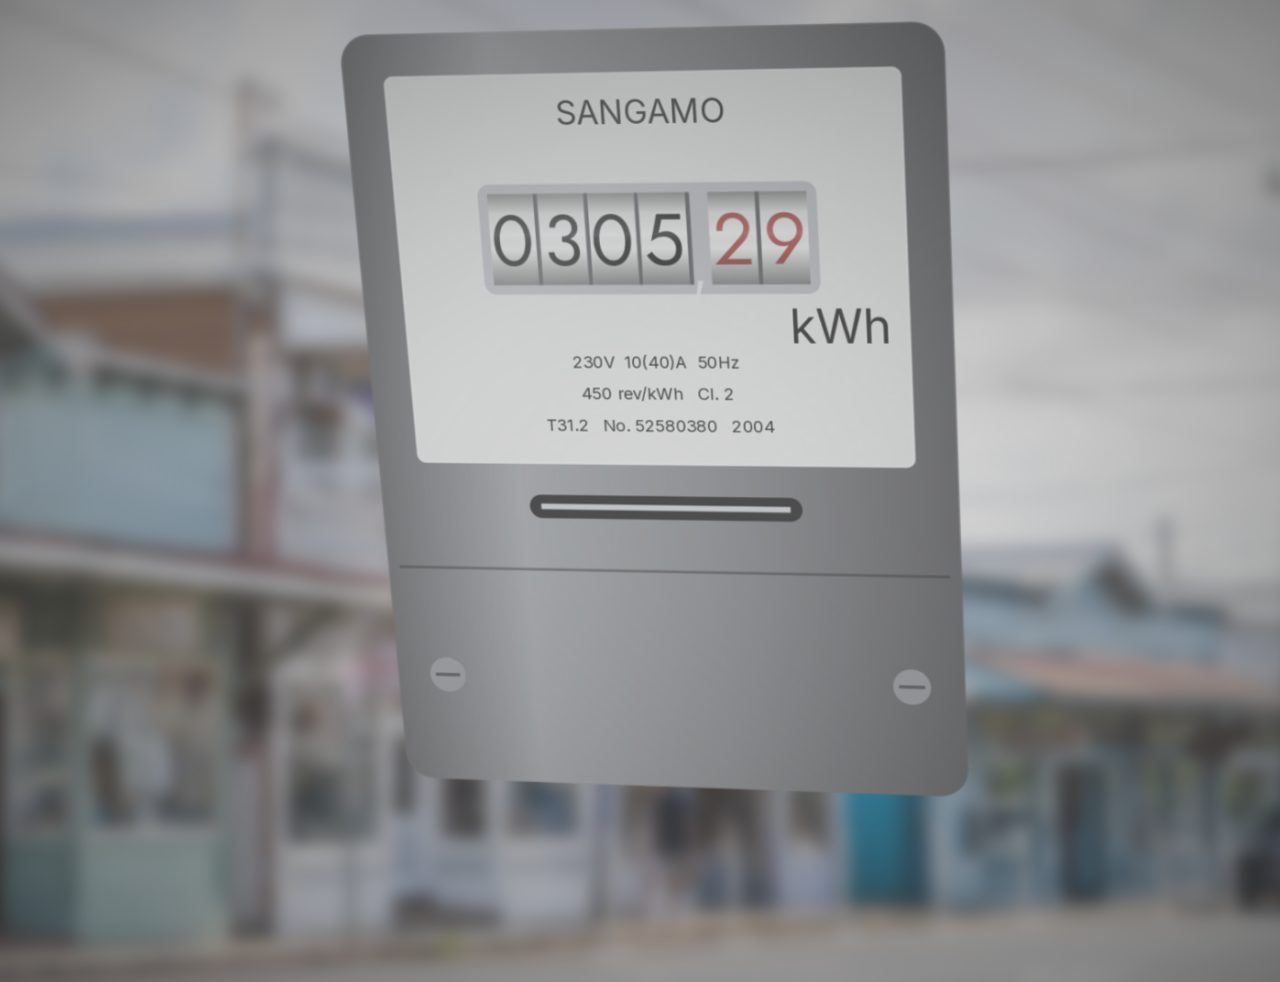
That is 305.29 kWh
